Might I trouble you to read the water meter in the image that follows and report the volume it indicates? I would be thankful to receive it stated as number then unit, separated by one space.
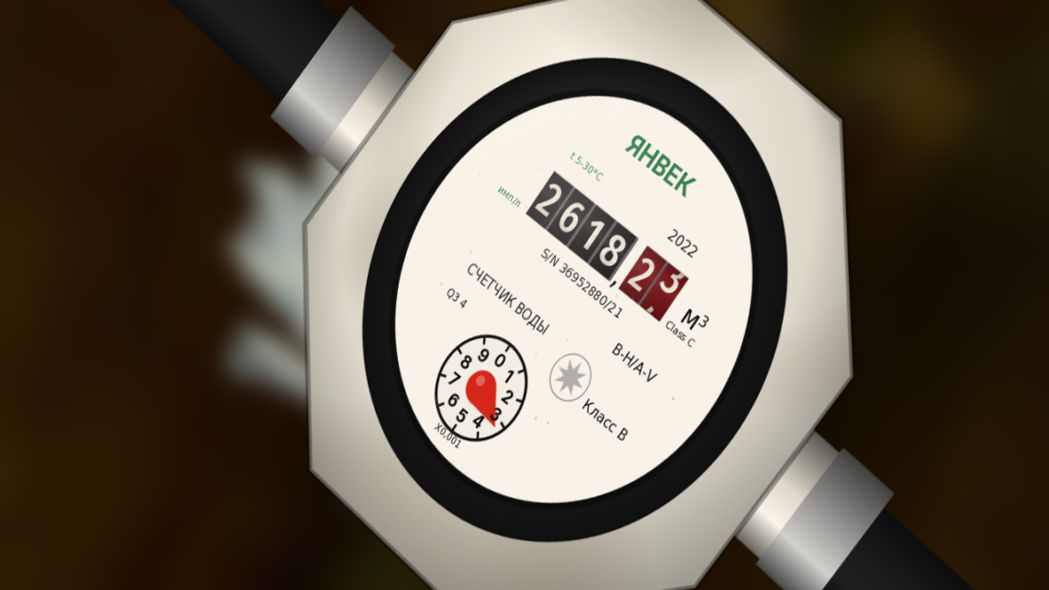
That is 2618.233 m³
